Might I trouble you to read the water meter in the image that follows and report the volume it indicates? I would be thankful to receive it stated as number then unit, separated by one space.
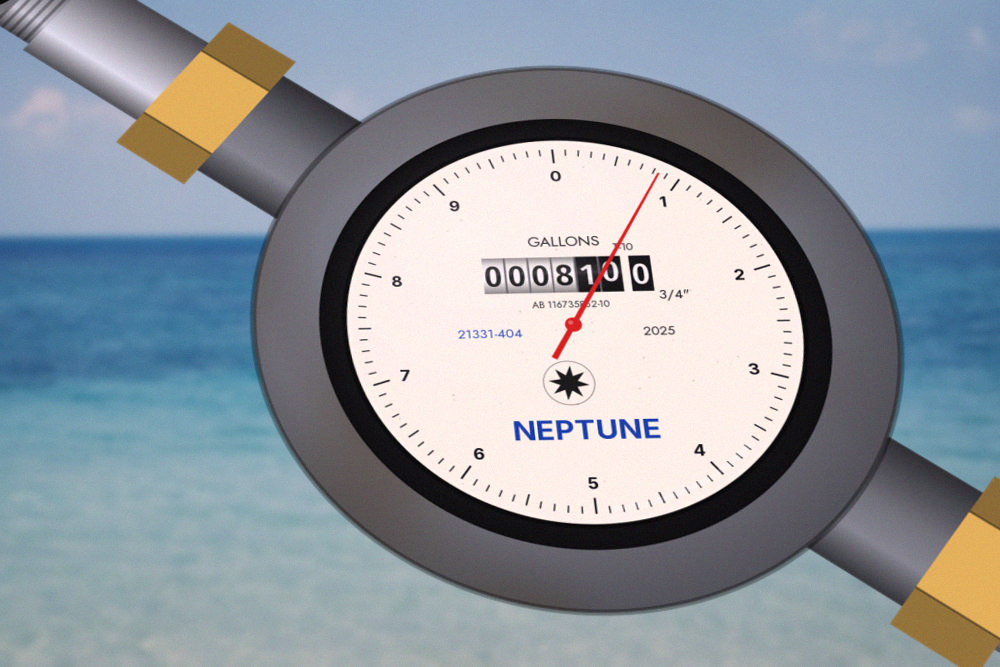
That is 8100.8 gal
